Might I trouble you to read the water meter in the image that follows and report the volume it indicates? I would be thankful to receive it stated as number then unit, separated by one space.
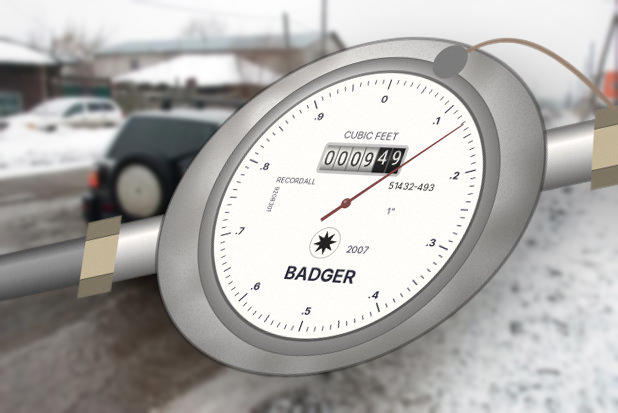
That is 949.13 ft³
